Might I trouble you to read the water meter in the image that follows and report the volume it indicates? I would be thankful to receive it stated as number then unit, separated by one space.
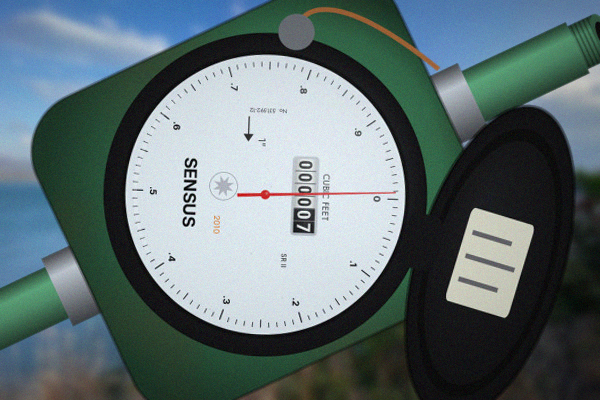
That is 6.99 ft³
